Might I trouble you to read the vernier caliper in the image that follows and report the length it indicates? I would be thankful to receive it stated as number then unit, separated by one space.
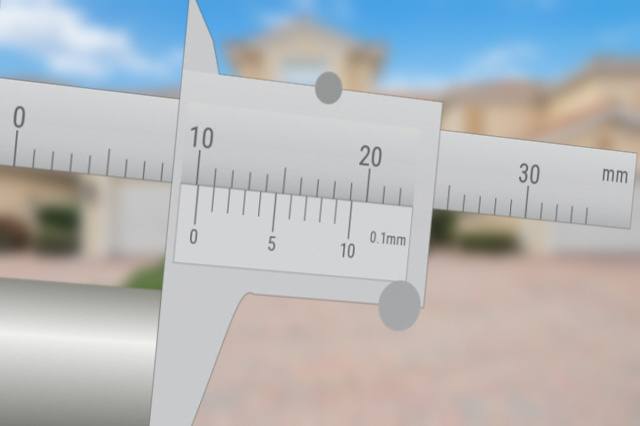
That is 10.1 mm
